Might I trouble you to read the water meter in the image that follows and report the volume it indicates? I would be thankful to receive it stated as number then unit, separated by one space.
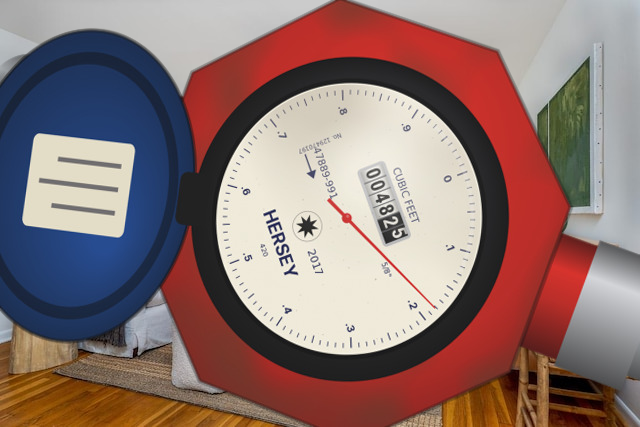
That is 4825.18 ft³
